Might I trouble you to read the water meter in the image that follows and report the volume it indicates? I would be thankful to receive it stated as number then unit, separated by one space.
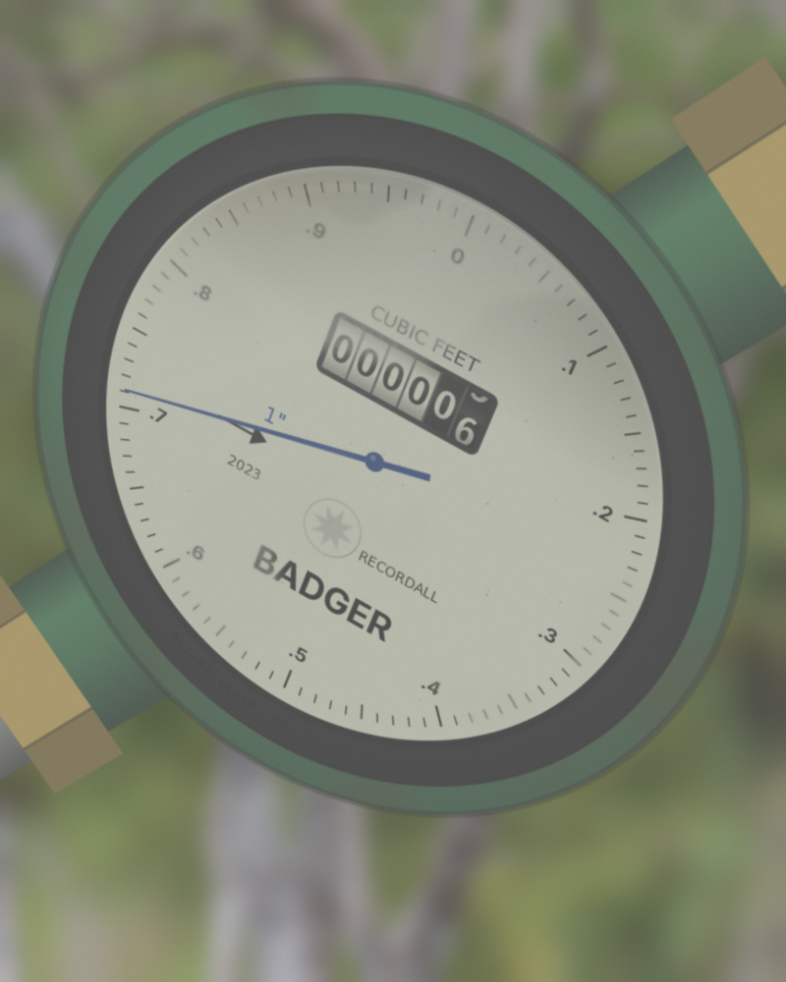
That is 5.71 ft³
